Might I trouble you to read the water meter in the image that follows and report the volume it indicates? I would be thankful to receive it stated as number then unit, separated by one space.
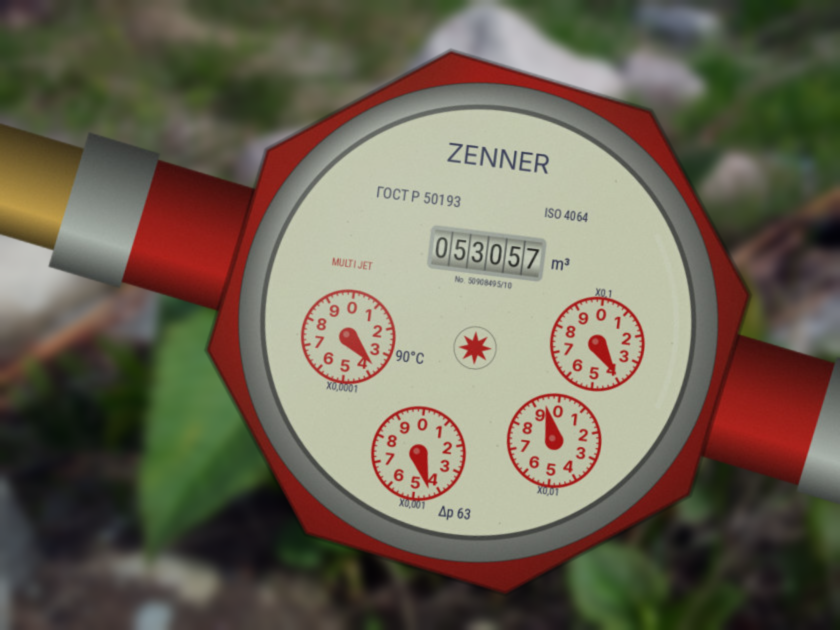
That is 53057.3943 m³
